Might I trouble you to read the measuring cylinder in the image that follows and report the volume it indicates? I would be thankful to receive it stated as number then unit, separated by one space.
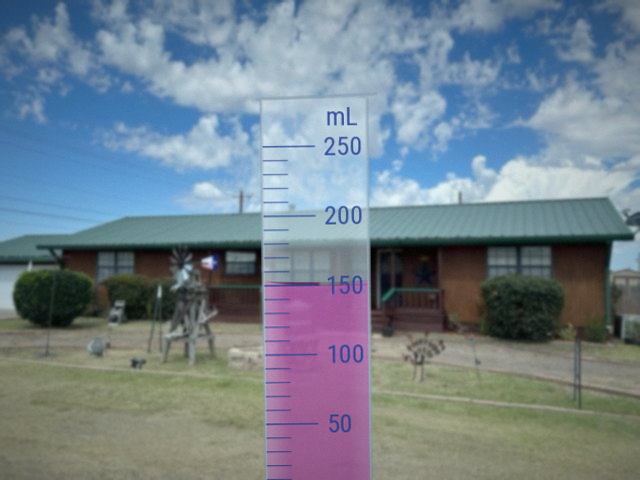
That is 150 mL
